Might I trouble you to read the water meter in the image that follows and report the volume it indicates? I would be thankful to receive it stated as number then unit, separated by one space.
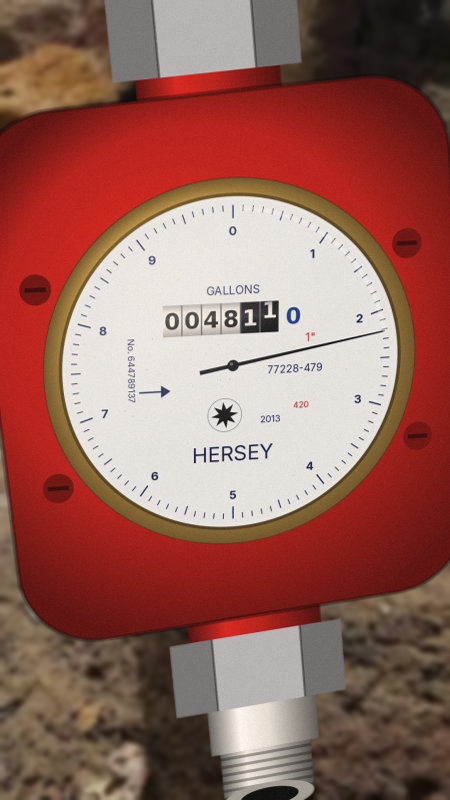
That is 48112.2 gal
